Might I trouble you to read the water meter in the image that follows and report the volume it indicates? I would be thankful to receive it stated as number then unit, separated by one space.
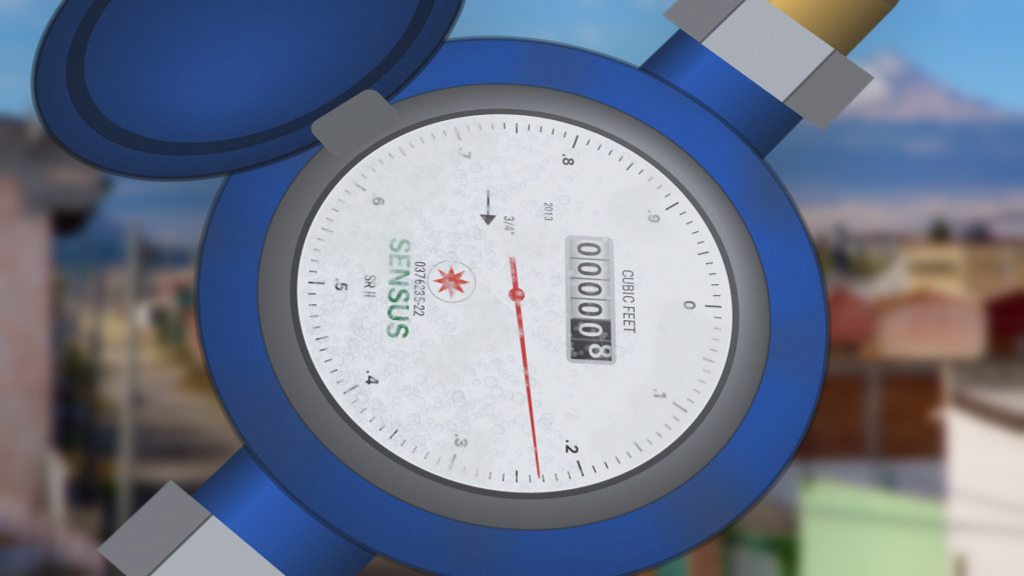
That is 8.23 ft³
